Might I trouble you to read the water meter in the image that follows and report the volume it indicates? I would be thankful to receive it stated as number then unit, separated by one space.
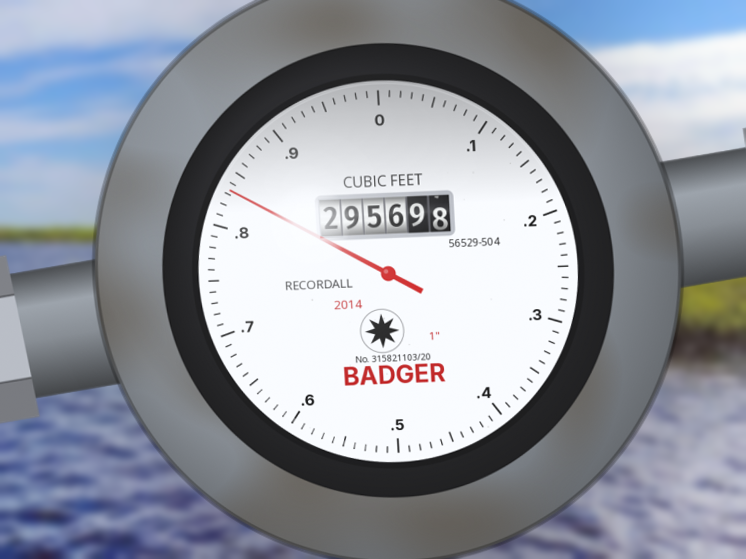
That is 295697.83 ft³
